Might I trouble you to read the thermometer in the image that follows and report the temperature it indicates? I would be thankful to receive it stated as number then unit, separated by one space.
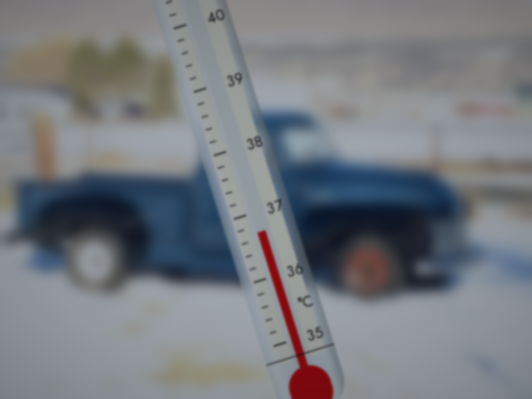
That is 36.7 °C
